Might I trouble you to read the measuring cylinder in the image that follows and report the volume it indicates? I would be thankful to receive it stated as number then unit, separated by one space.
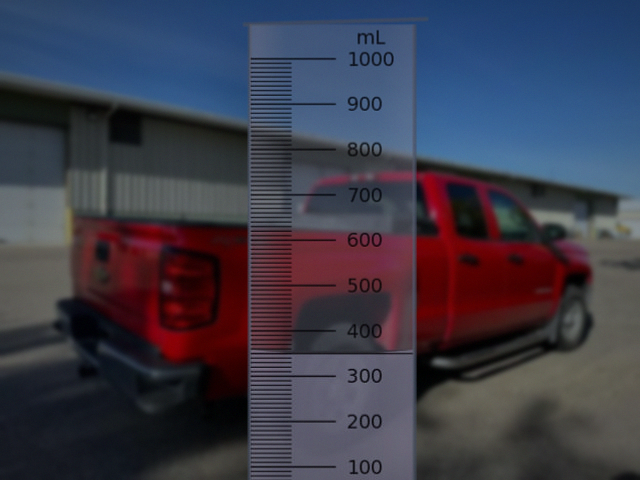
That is 350 mL
